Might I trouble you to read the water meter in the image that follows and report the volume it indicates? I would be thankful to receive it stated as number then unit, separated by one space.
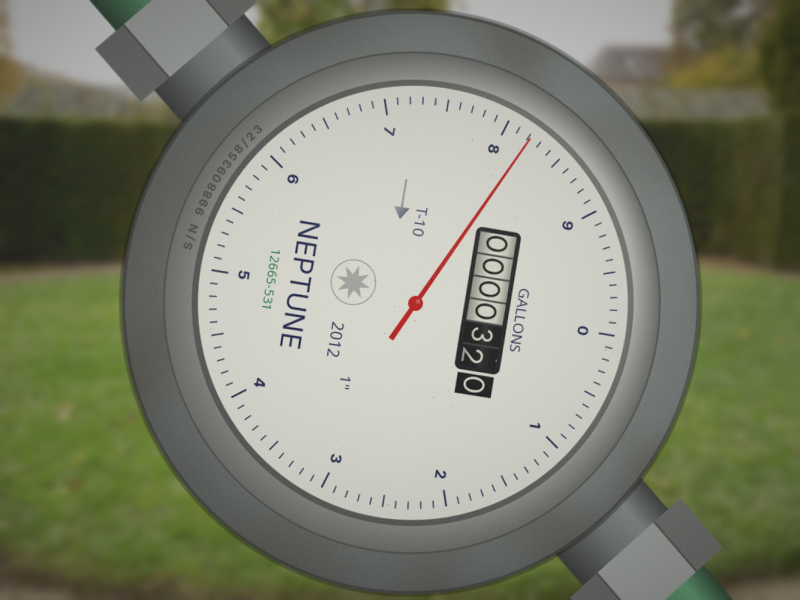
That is 318.2 gal
